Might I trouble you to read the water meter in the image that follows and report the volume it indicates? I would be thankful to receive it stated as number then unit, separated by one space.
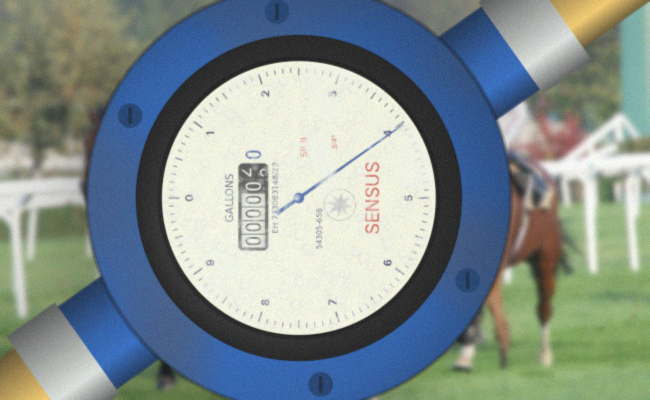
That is 24.0 gal
